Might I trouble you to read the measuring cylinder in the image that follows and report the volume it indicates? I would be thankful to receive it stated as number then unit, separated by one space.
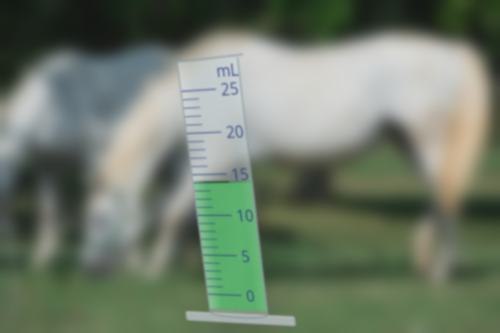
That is 14 mL
